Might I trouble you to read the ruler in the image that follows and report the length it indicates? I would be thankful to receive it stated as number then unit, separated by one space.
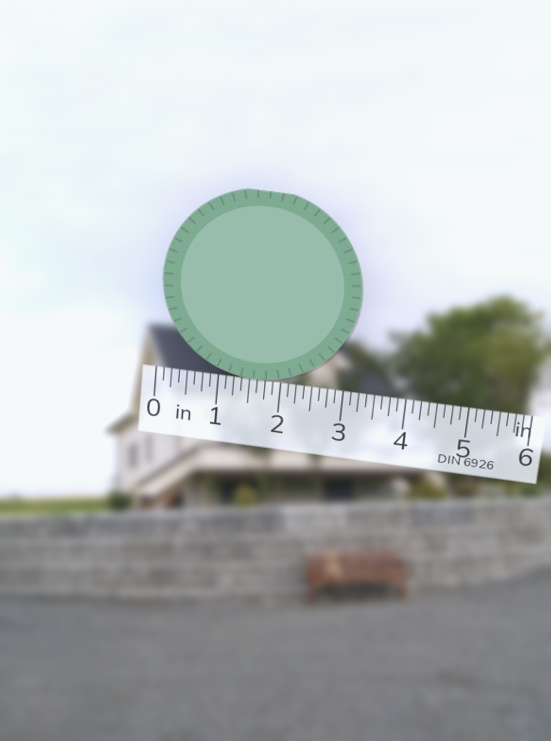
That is 3.125 in
